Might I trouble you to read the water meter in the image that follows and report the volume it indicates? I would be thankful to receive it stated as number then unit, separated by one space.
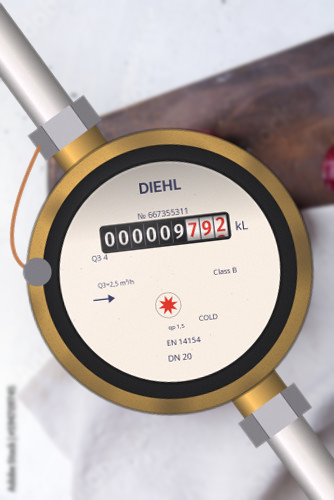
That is 9.792 kL
